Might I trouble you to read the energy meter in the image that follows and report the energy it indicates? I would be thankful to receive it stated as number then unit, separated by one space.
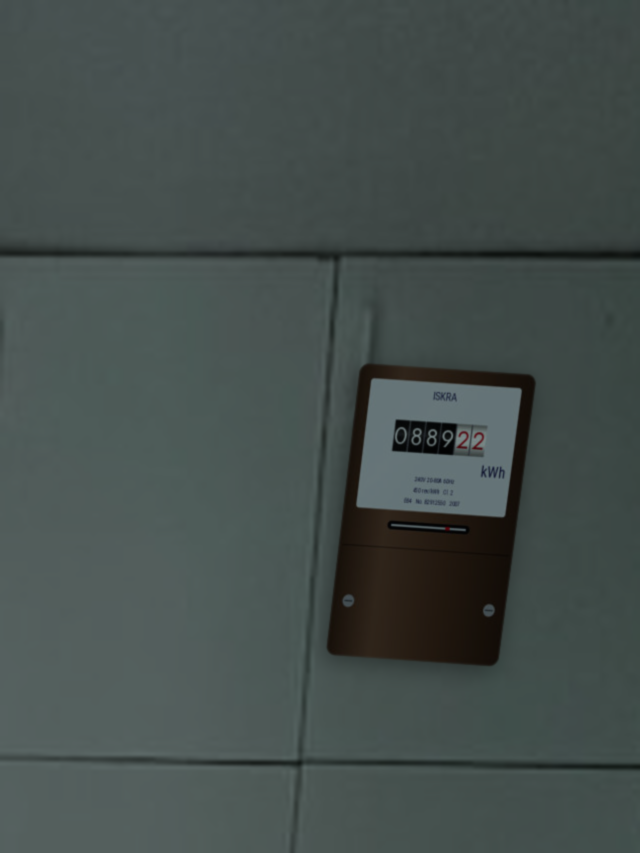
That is 889.22 kWh
